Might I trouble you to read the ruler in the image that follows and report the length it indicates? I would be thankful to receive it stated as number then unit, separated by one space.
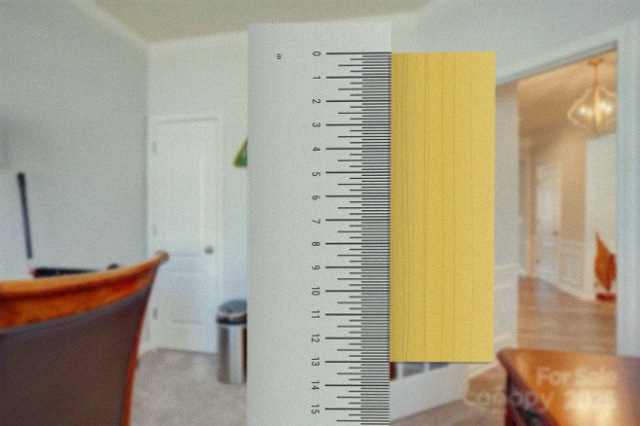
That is 13 in
